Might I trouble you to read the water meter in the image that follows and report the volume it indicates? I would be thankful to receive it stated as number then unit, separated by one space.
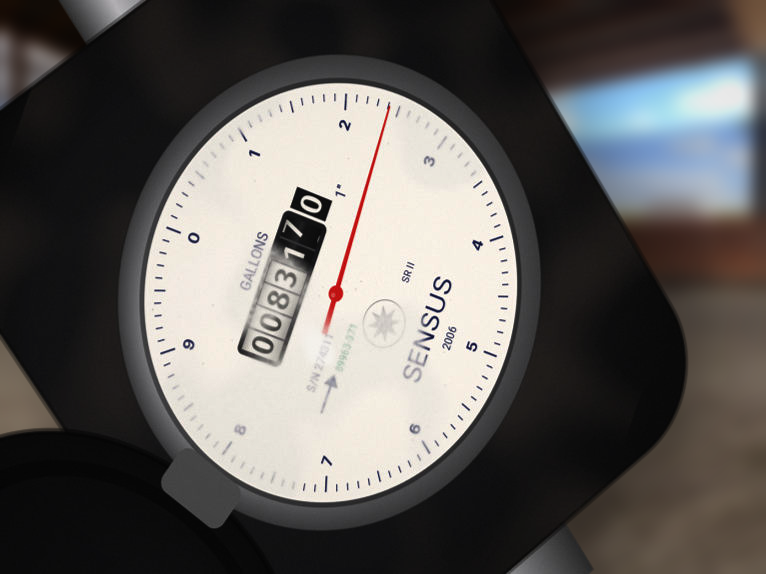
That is 83172.4 gal
